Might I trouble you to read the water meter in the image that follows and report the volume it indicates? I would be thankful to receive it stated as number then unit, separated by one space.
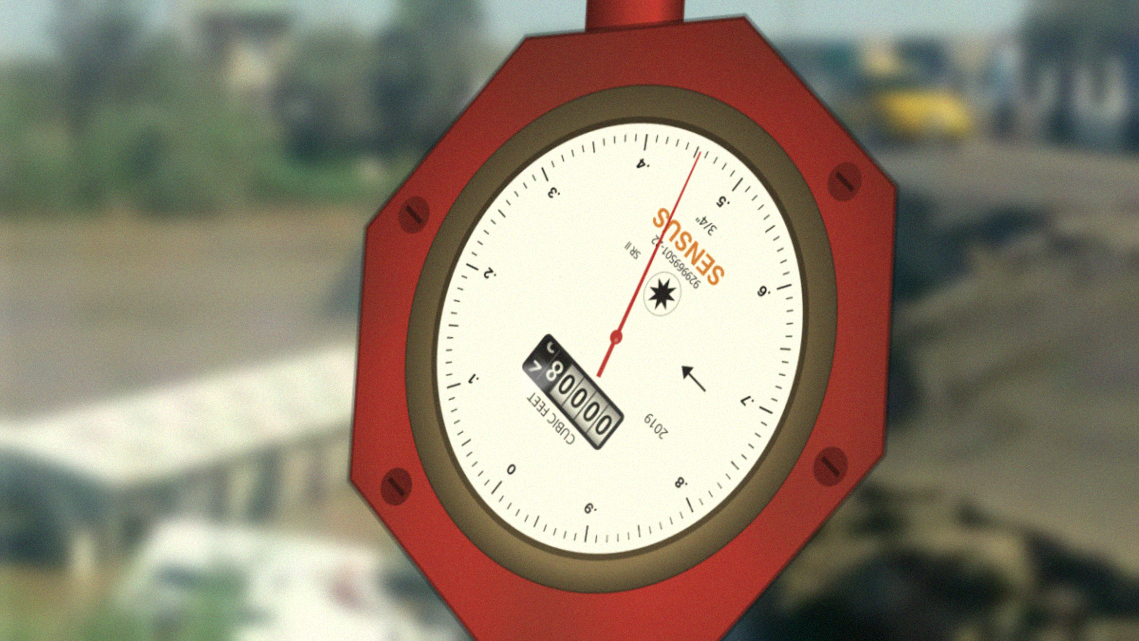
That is 82.45 ft³
